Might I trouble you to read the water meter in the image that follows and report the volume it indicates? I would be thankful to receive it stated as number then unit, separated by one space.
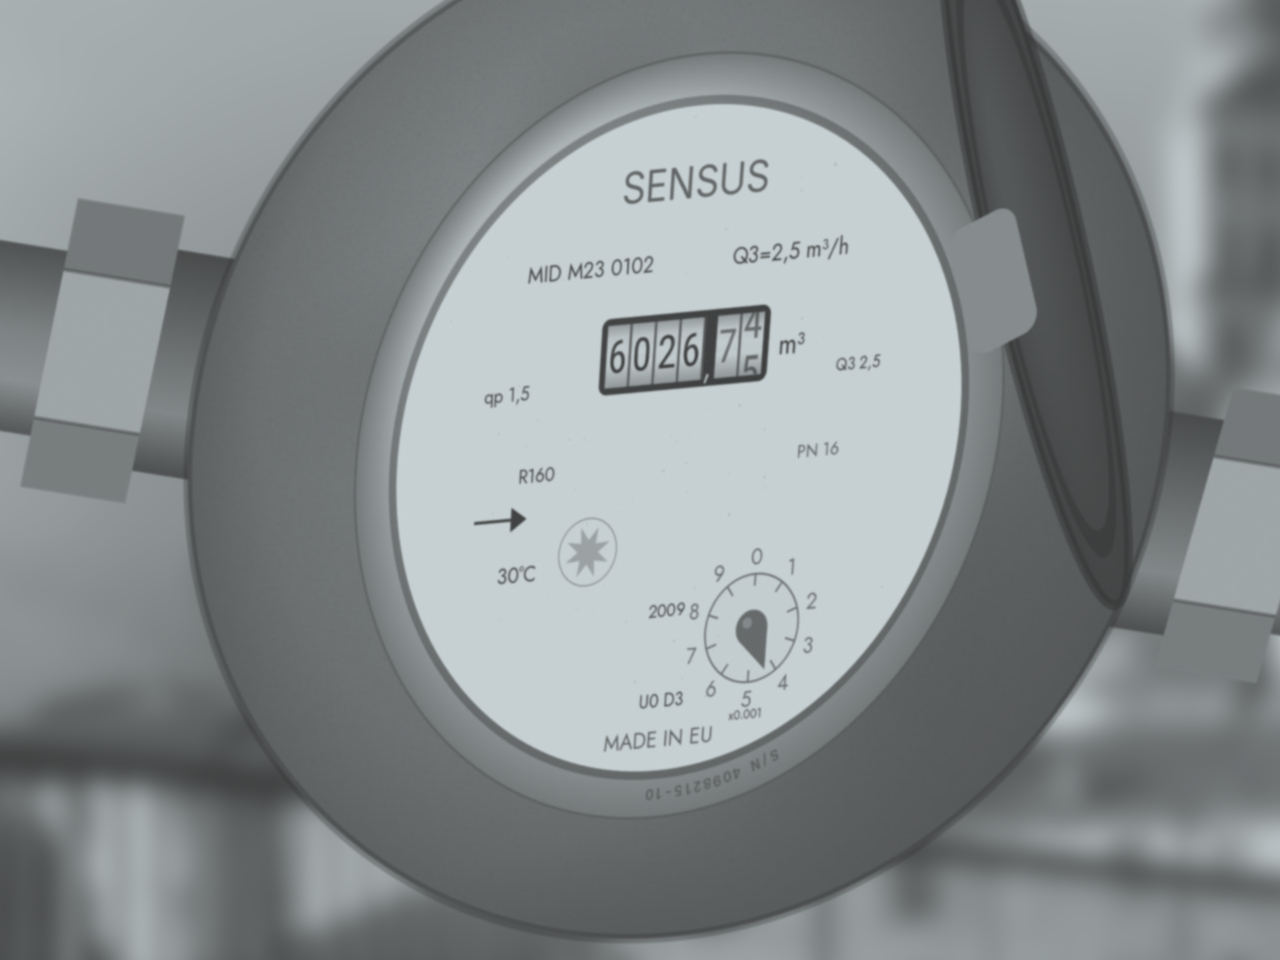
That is 6026.744 m³
